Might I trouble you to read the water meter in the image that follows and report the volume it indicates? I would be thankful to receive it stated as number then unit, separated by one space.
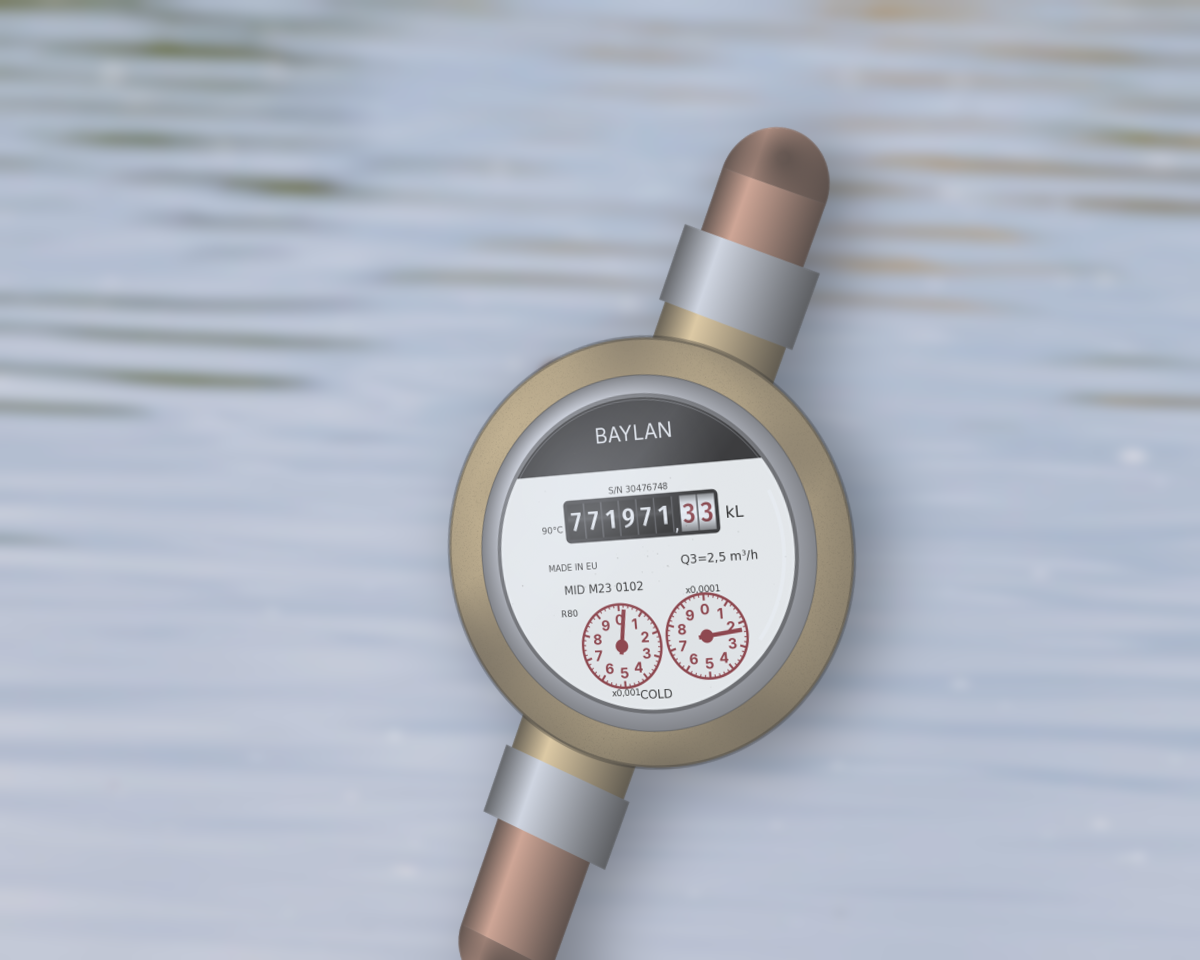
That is 771971.3302 kL
